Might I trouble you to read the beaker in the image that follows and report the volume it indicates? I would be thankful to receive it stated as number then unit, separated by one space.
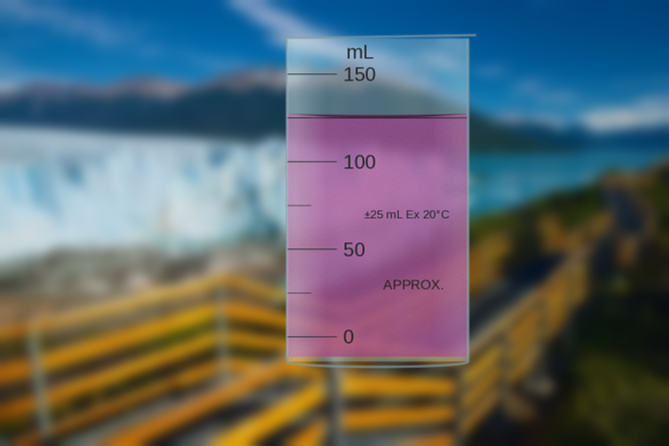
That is 125 mL
